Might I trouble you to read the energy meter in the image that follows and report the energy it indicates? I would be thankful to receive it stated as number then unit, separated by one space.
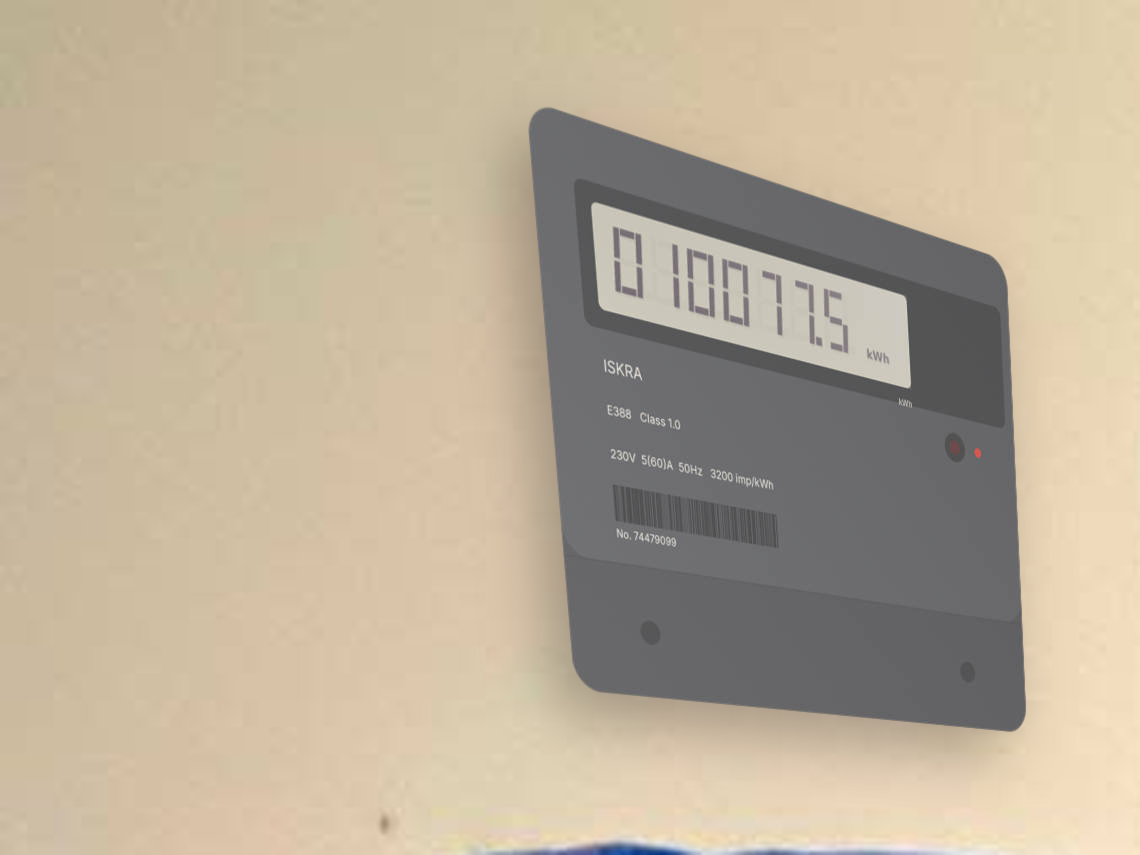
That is 10077.5 kWh
